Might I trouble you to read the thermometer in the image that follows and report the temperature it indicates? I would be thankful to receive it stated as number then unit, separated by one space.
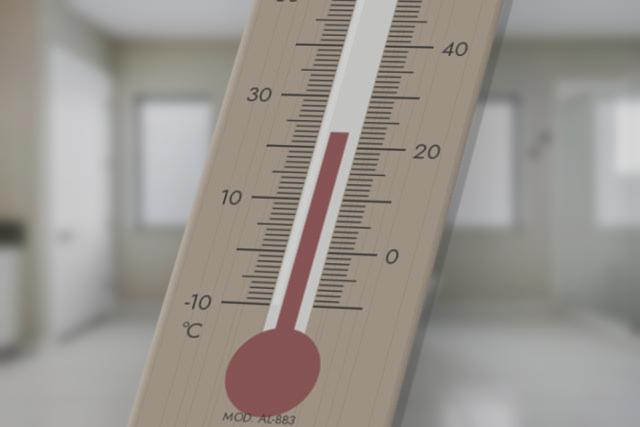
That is 23 °C
